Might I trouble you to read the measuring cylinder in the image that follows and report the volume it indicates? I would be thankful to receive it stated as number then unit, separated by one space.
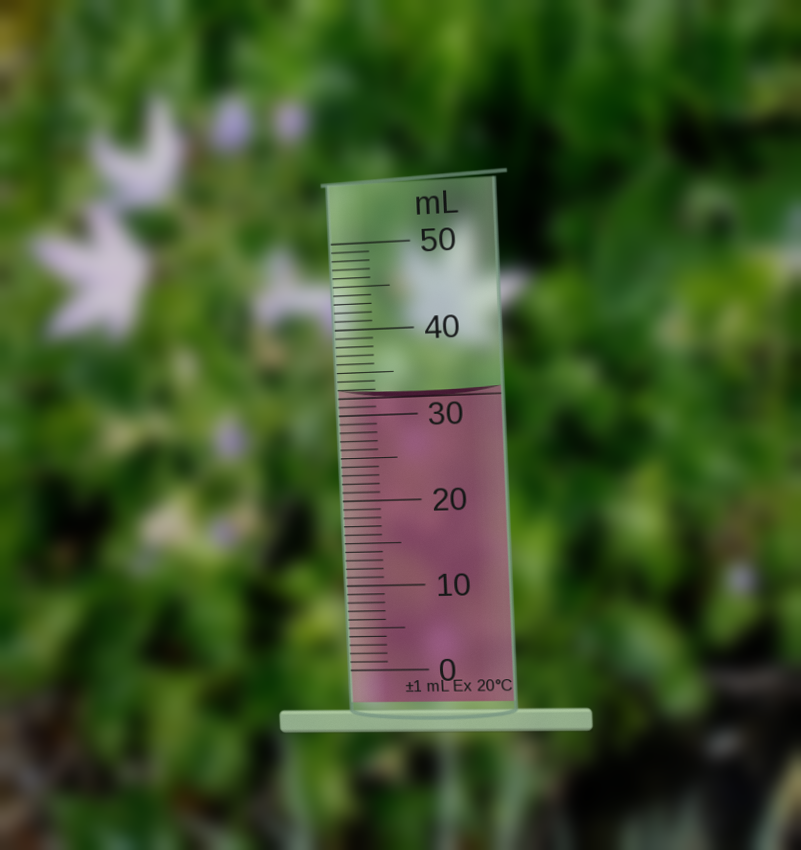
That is 32 mL
